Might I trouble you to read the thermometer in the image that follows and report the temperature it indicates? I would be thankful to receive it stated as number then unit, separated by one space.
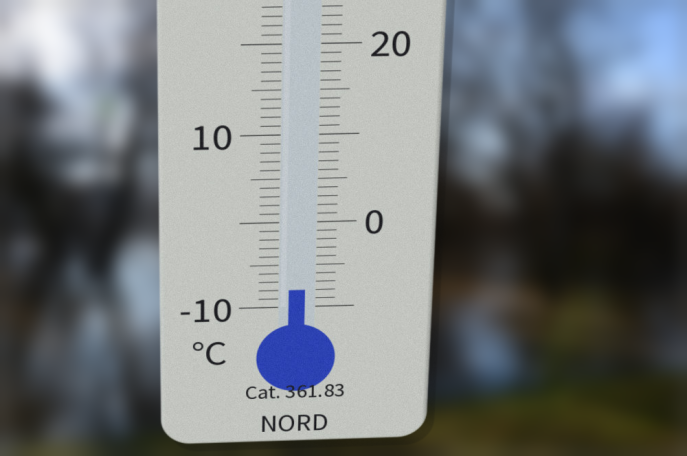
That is -8 °C
